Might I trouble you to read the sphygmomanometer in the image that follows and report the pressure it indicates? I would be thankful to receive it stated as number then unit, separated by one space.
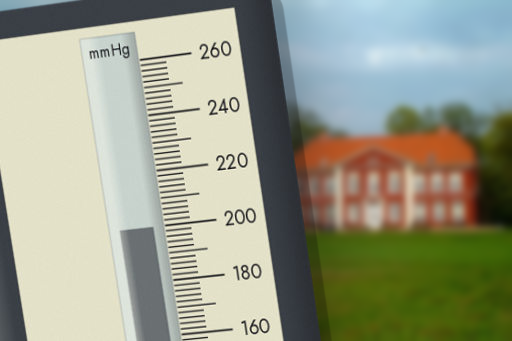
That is 200 mmHg
